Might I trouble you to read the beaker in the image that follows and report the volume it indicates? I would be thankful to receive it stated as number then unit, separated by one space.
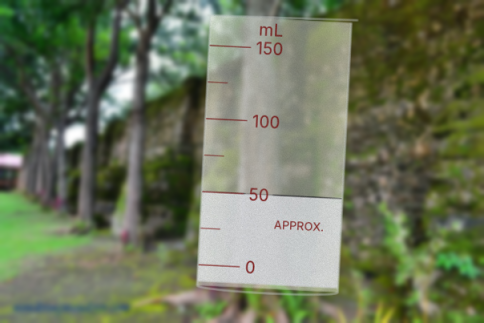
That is 50 mL
